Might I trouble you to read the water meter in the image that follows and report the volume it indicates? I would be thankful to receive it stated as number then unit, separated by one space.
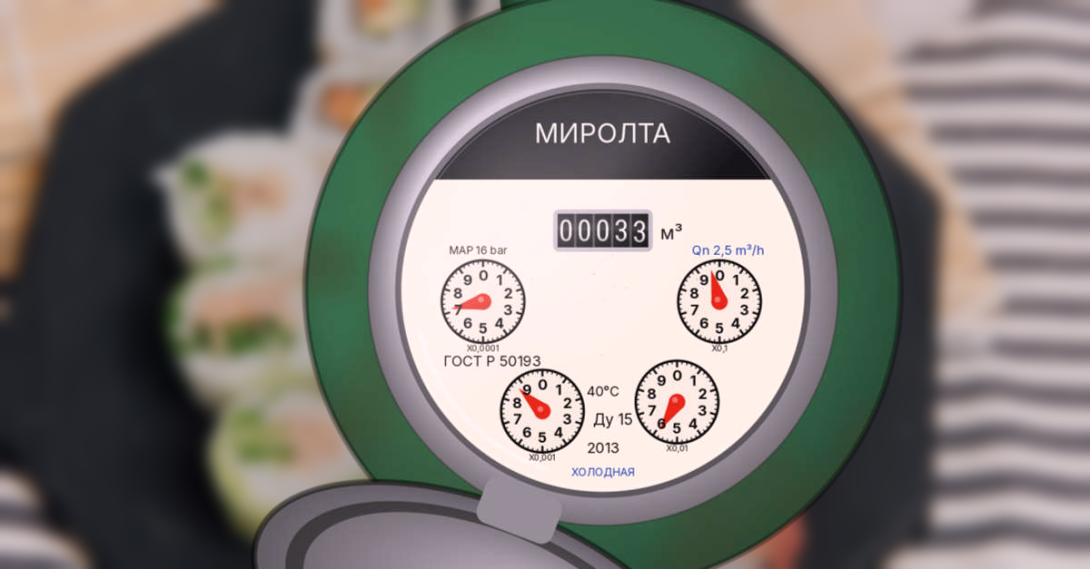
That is 32.9587 m³
